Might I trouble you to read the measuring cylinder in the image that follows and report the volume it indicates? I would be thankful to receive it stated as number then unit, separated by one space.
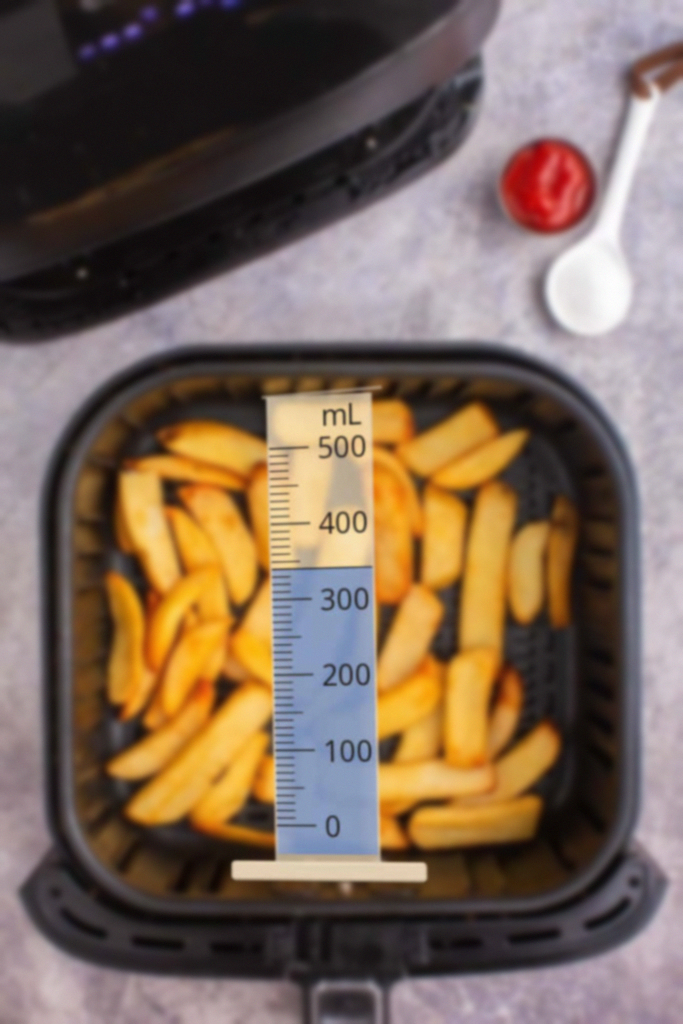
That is 340 mL
